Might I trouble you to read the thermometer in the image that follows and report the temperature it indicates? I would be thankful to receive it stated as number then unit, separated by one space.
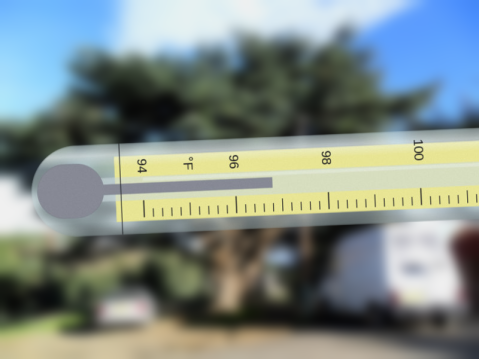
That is 96.8 °F
